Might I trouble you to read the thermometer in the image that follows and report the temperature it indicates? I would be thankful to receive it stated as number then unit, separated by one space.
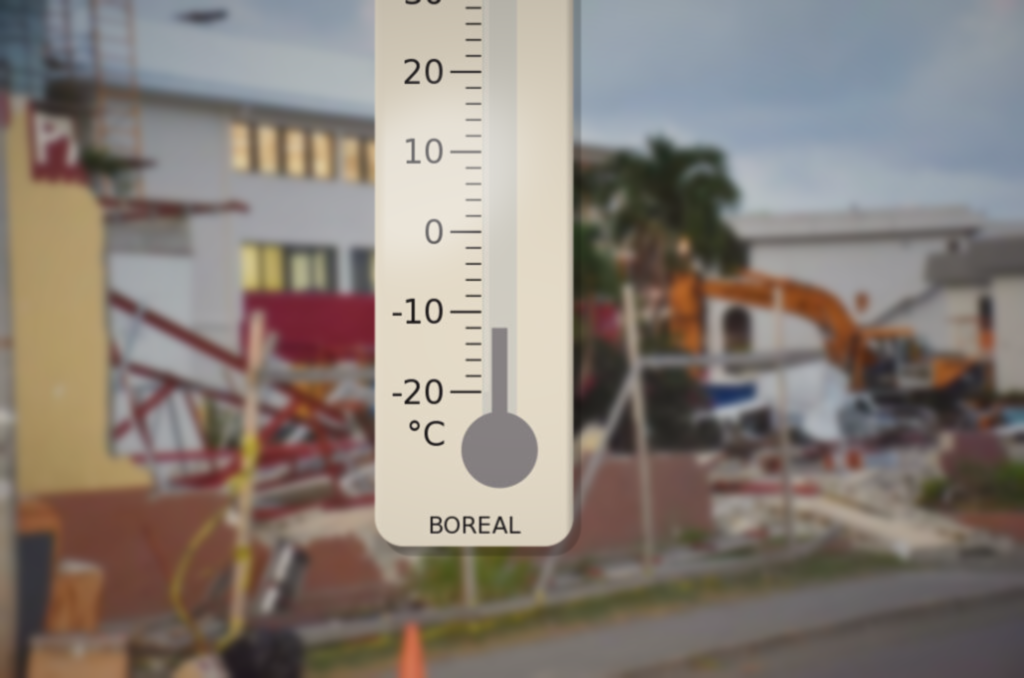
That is -12 °C
